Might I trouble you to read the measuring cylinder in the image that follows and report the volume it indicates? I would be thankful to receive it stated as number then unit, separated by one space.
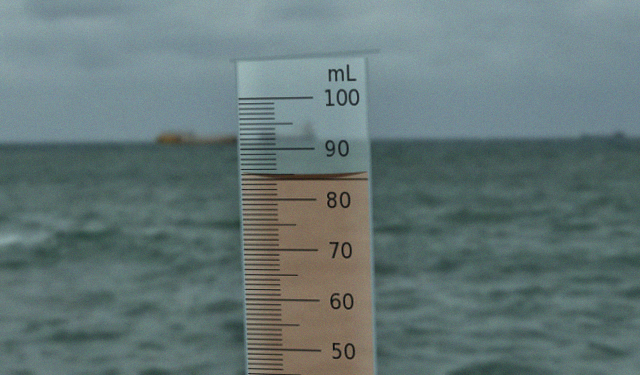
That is 84 mL
